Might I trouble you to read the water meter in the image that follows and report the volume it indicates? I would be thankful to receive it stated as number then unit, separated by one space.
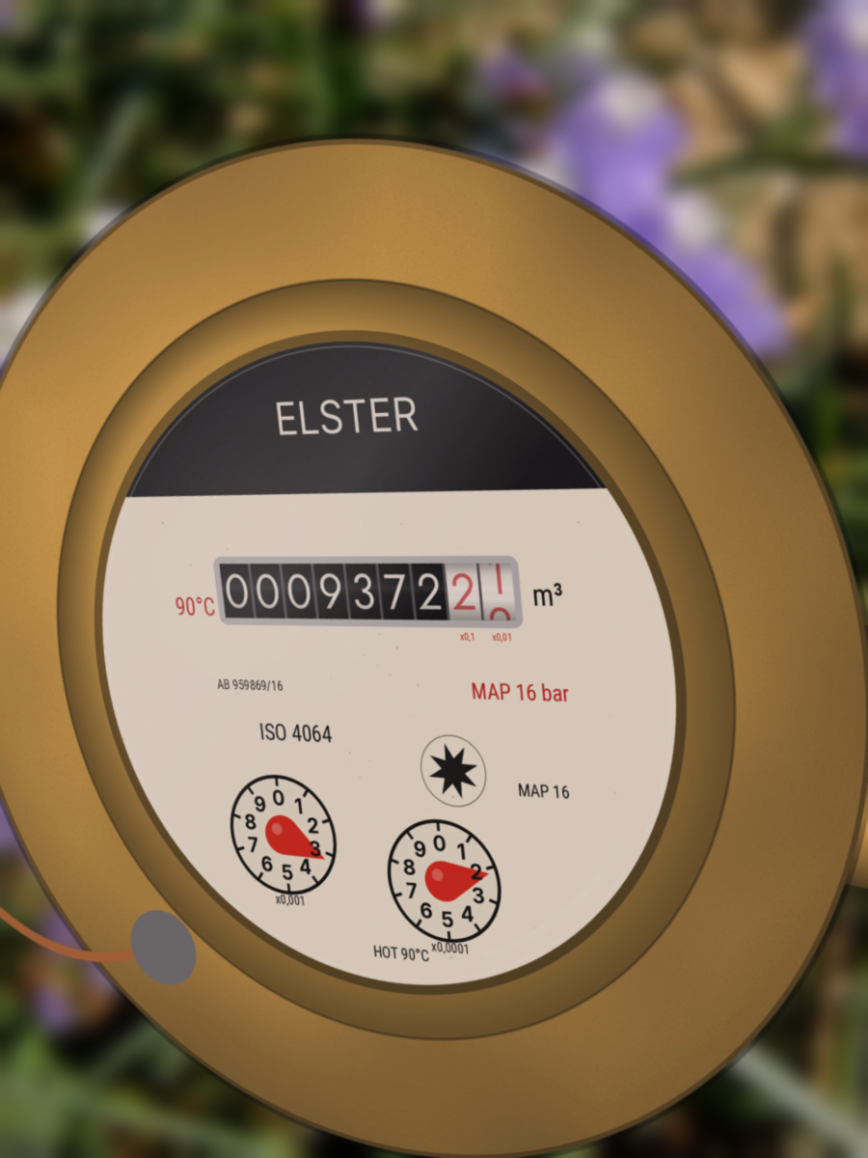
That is 9372.2132 m³
